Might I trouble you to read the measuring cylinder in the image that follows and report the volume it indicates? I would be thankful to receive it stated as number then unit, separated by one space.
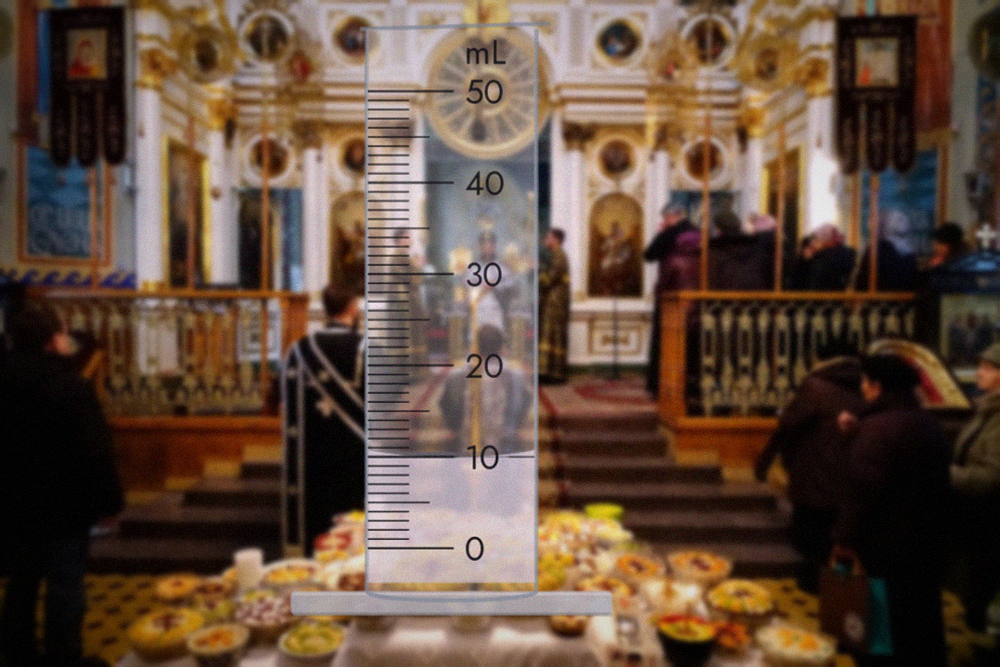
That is 10 mL
